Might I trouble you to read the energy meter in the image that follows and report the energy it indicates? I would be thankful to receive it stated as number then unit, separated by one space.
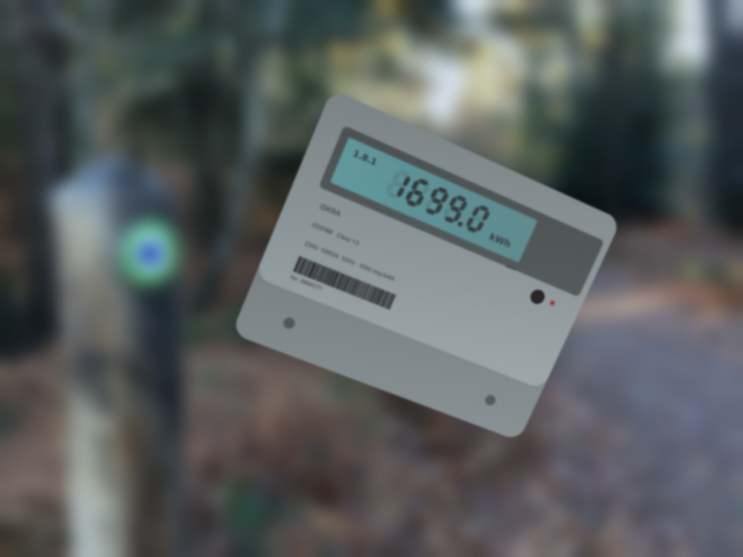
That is 1699.0 kWh
